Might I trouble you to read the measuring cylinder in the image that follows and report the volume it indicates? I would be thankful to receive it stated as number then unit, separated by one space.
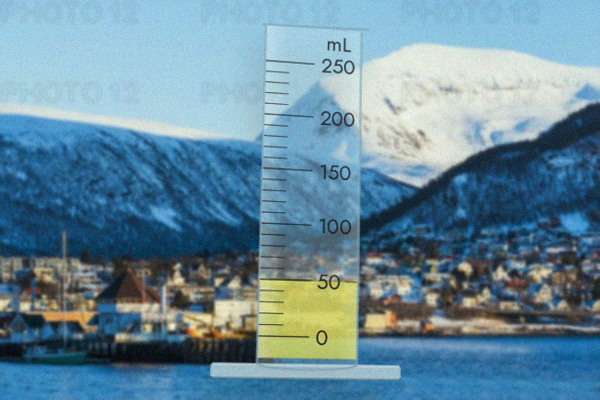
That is 50 mL
